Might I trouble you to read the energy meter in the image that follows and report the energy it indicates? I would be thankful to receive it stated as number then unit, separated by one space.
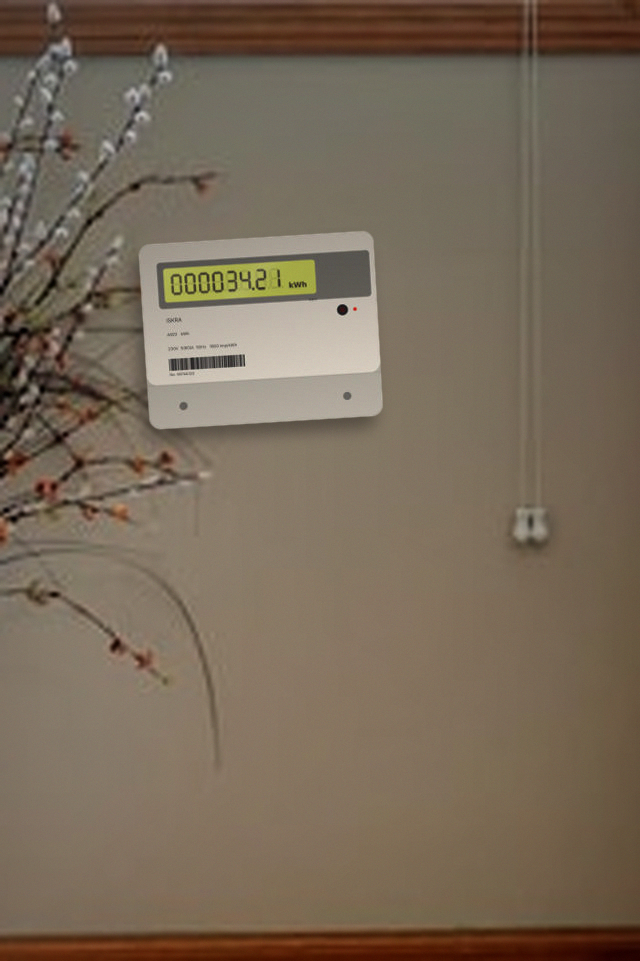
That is 34.21 kWh
